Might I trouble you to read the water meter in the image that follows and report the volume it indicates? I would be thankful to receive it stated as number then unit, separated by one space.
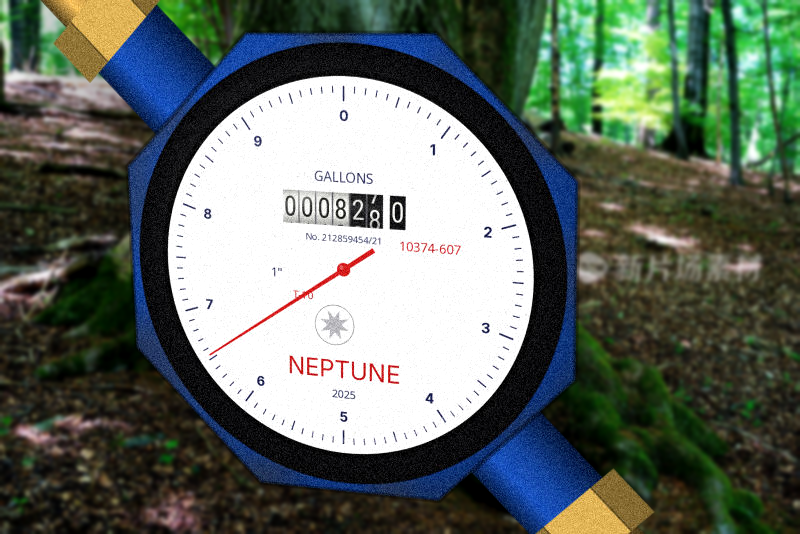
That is 8276.5 gal
